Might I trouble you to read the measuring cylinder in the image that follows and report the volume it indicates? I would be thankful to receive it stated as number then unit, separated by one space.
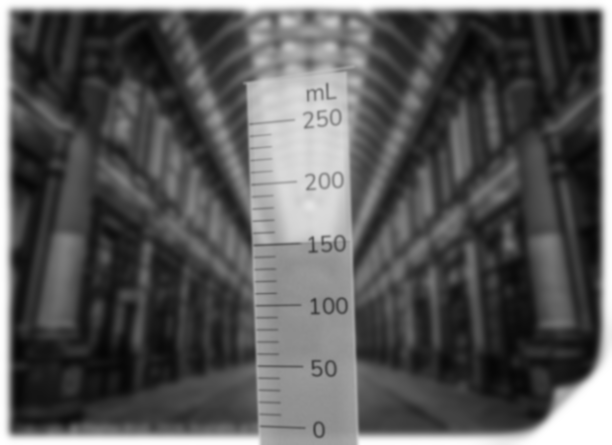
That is 150 mL
